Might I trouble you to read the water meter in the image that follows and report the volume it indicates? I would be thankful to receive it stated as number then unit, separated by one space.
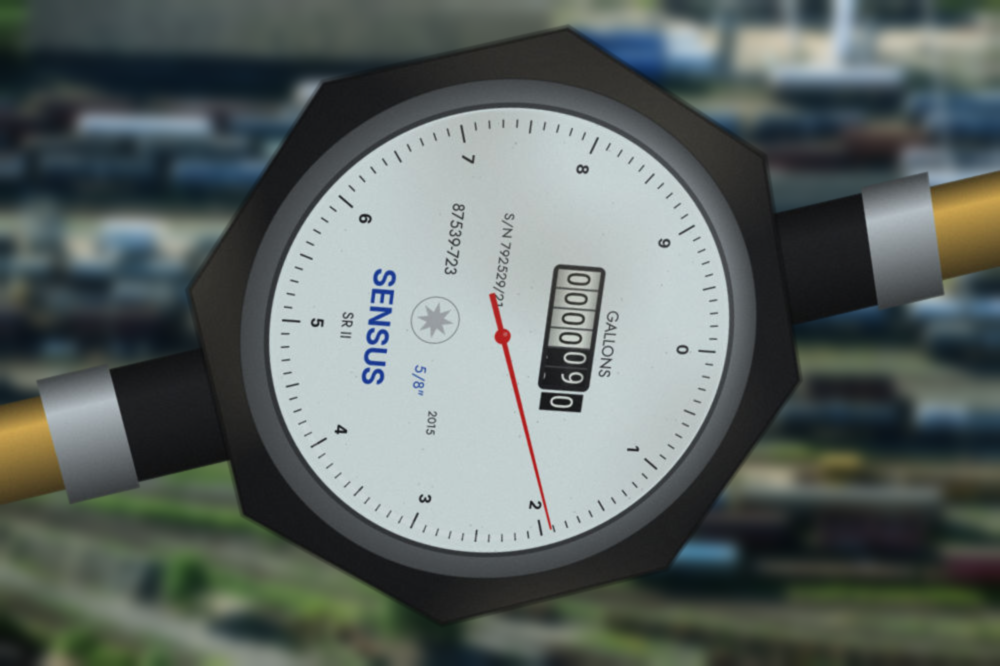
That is 91.9 gal
